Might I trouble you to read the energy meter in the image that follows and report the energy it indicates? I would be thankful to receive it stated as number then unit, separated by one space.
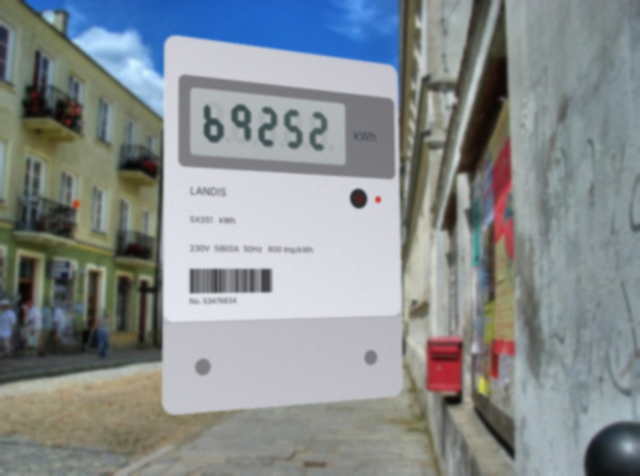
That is 69252 kWh
